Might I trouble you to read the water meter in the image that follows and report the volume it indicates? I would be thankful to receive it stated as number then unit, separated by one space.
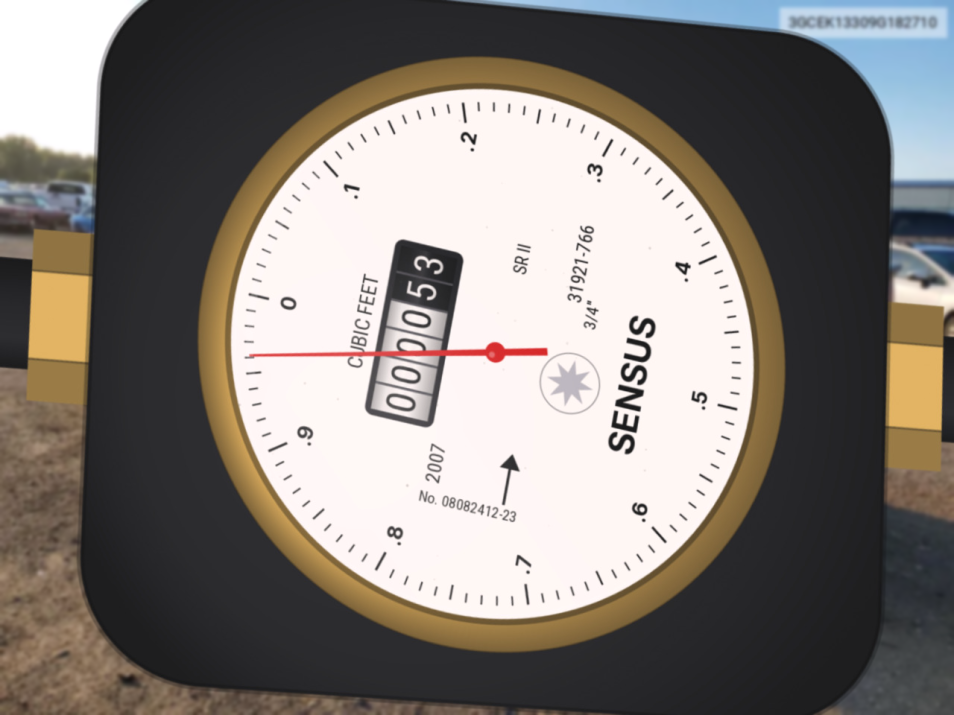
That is 52.96 ft³
